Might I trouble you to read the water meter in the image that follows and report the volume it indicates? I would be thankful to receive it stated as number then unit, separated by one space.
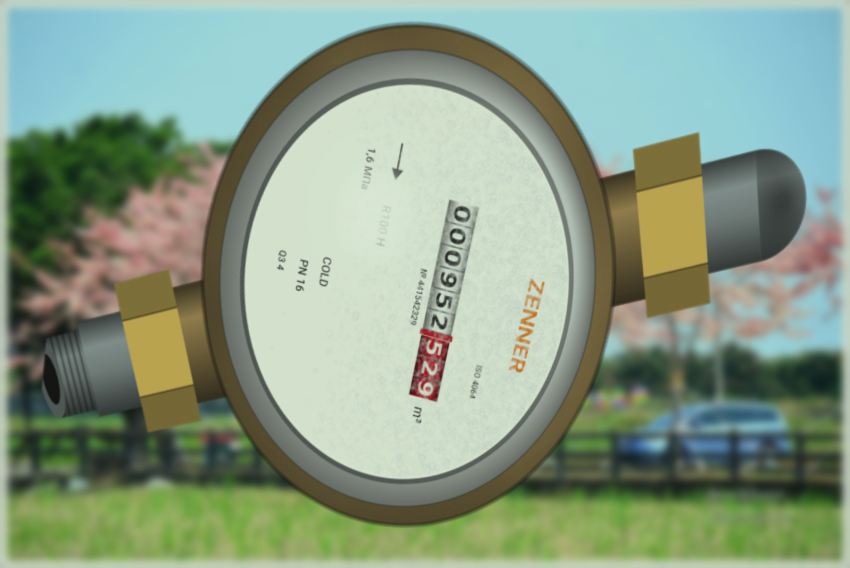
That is 952.529 m³
